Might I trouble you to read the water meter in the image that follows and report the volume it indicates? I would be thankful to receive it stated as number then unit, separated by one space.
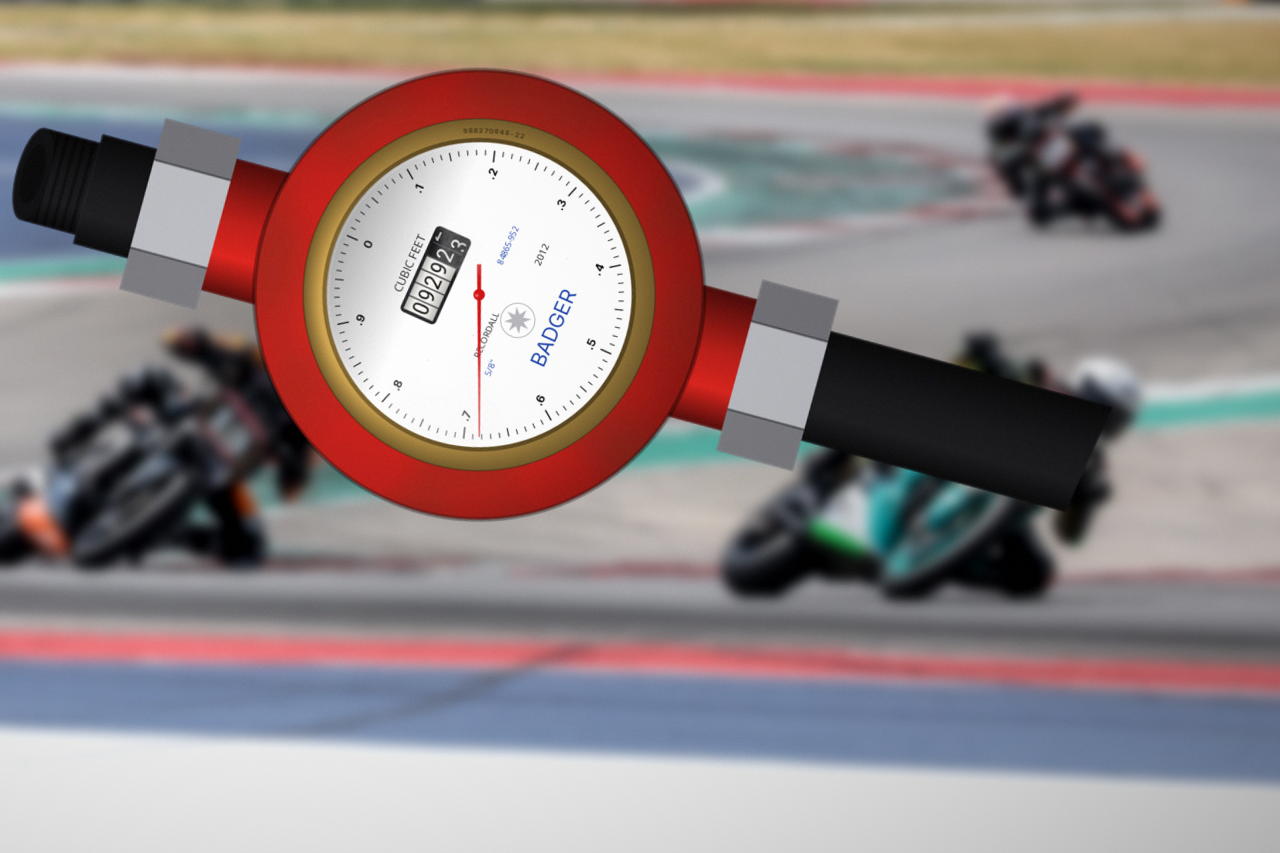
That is 92922.68 ft³
